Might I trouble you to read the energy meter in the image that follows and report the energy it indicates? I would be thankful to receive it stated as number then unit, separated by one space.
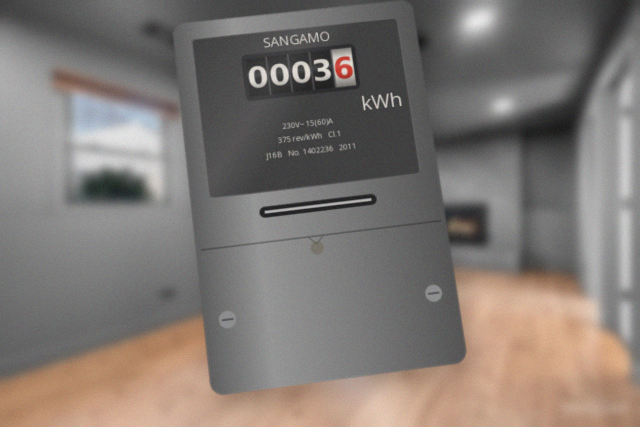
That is 3.6 kWh
